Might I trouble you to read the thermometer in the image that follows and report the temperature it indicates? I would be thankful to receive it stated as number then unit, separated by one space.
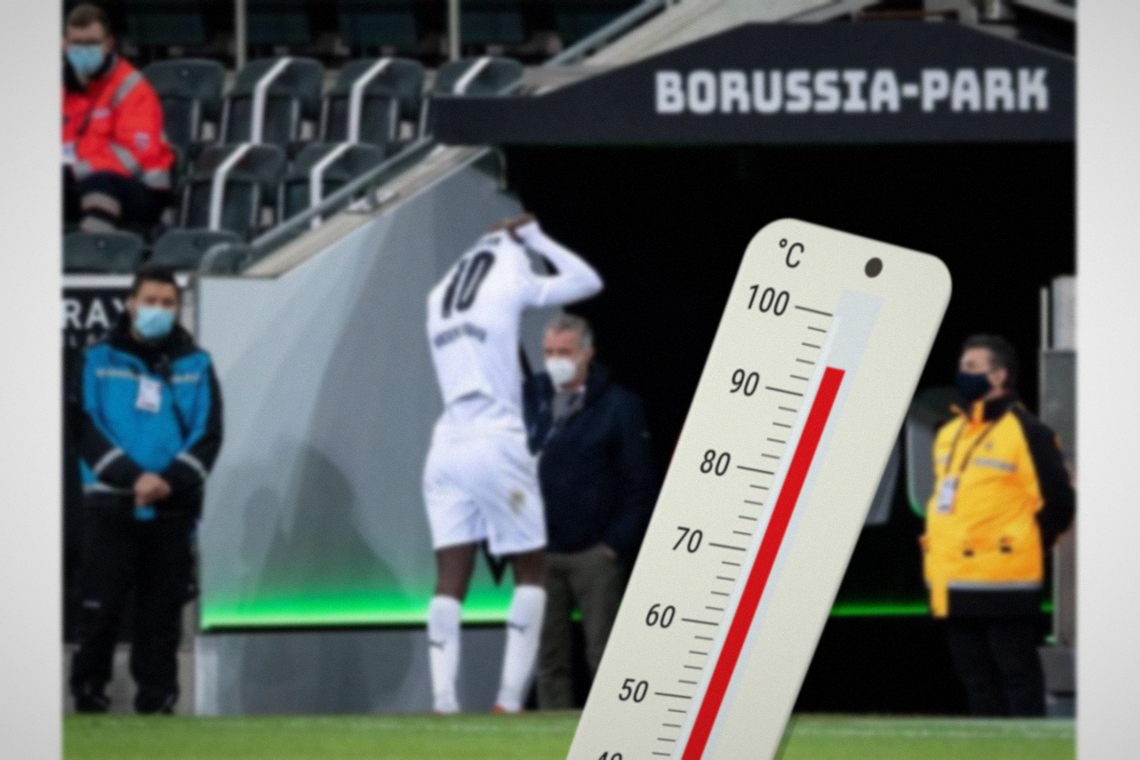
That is 94 °C
